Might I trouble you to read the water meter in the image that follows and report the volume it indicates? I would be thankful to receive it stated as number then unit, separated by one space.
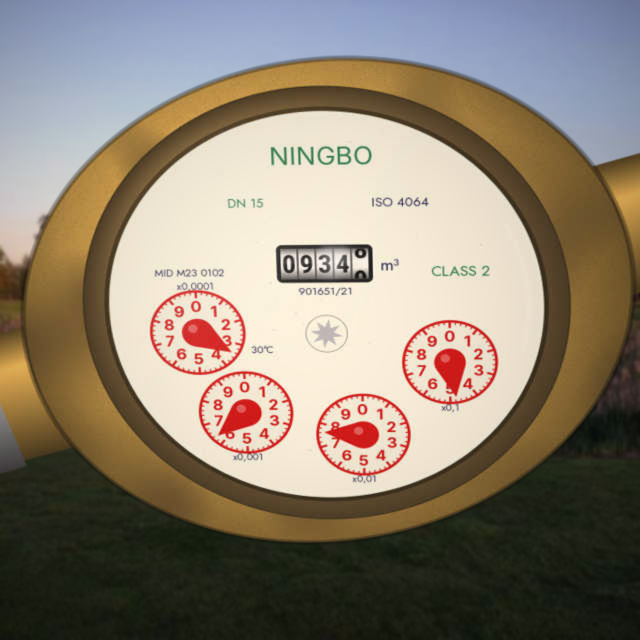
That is 9348.4763 m³
